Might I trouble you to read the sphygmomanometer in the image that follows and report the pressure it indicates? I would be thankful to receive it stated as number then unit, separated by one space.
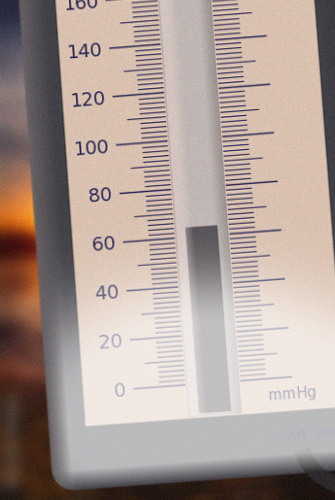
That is 64 mmHg
